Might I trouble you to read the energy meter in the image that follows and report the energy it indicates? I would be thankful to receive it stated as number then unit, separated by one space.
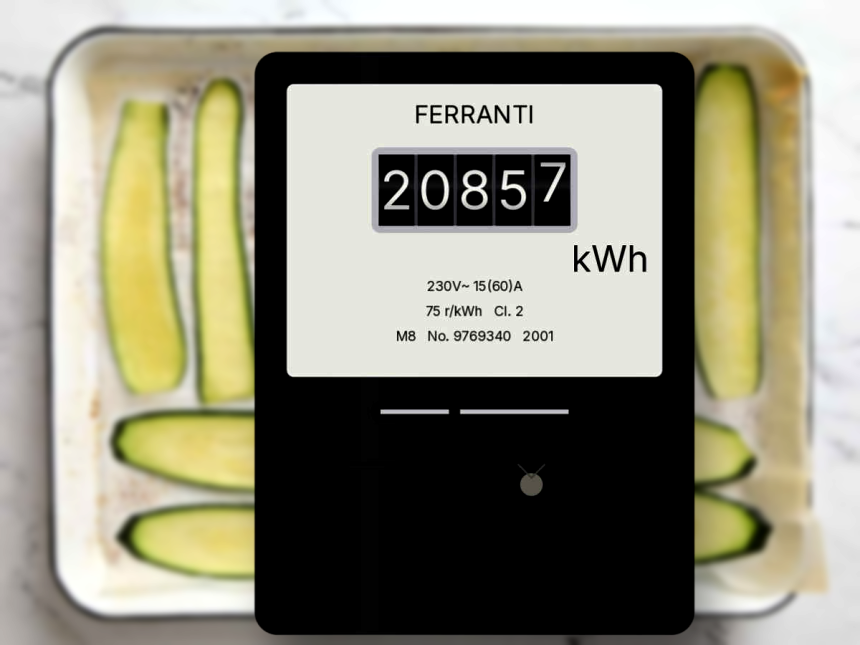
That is 20857 kWh
